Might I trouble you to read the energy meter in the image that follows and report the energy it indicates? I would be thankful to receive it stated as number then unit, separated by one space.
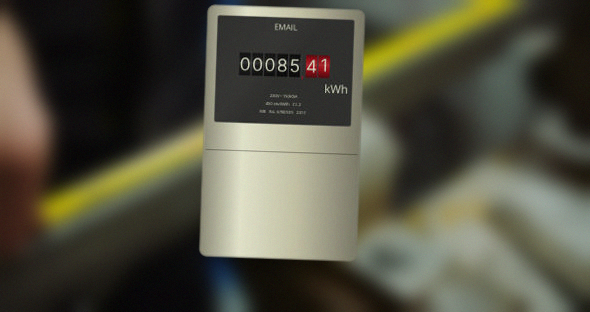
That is 85.41 kWh
